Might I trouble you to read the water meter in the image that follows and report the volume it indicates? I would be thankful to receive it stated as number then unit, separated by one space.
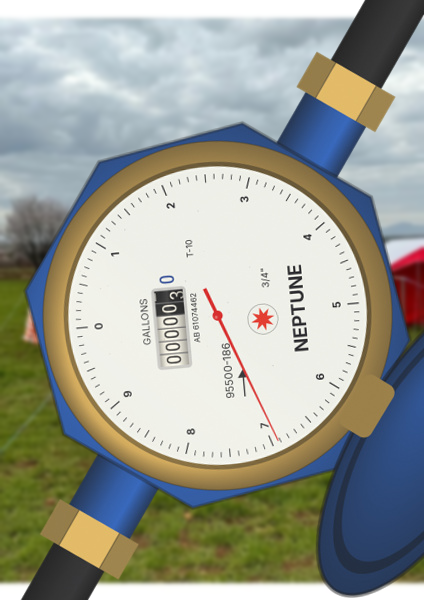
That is 26.9 gal
